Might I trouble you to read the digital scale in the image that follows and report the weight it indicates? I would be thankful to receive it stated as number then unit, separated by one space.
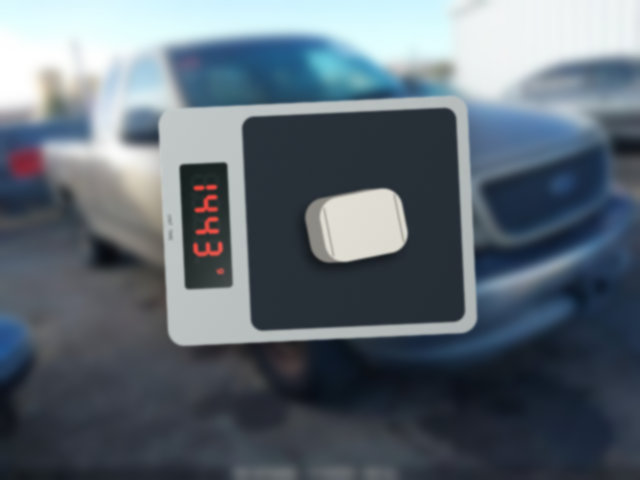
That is 1443 g
